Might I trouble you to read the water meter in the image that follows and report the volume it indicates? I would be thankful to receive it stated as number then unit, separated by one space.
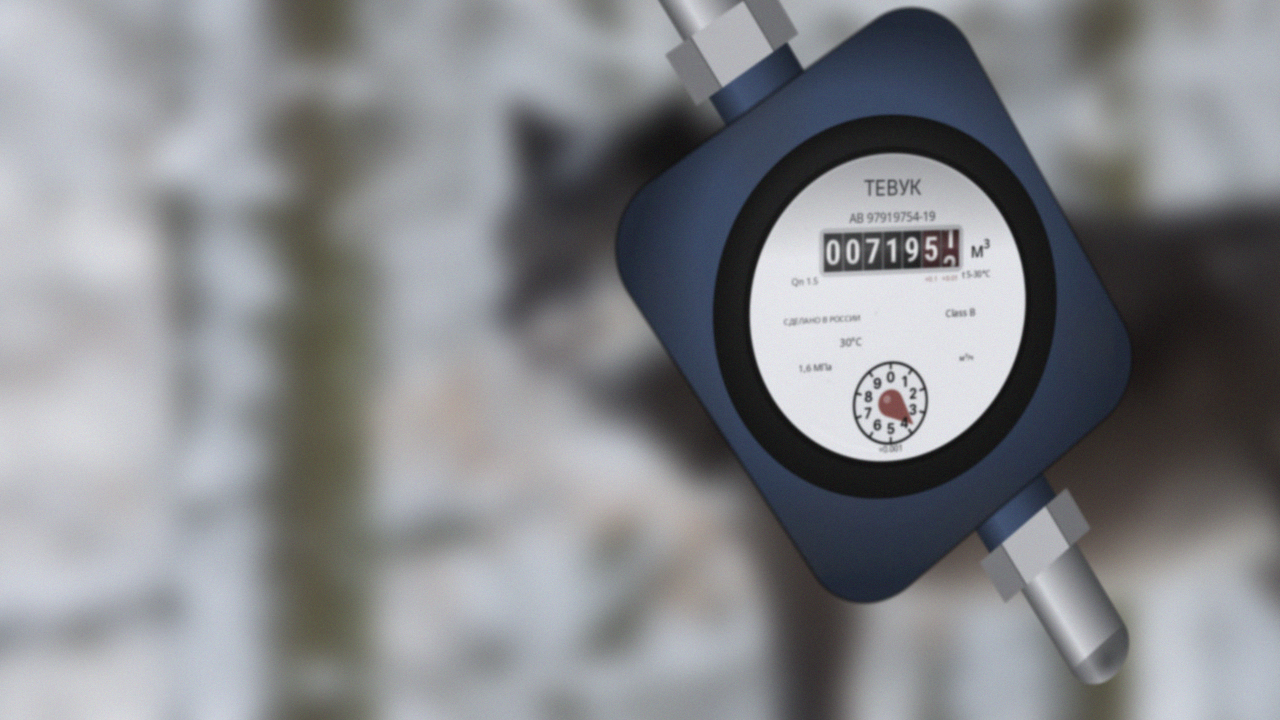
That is 719.513 m³
